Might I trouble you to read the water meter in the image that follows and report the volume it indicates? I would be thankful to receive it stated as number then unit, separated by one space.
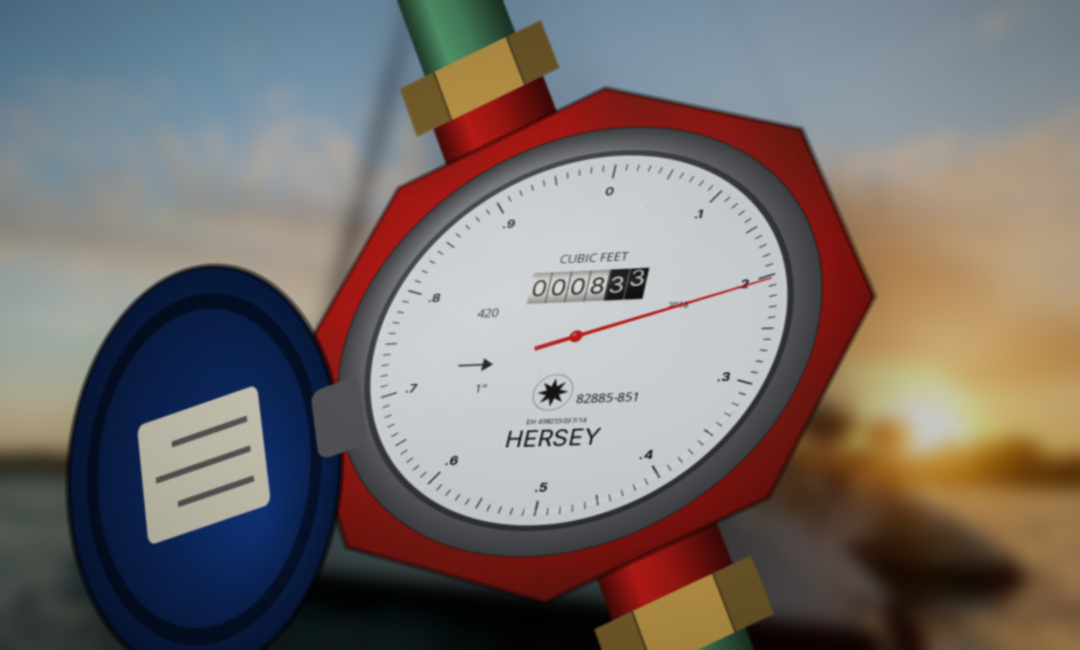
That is 833.20 ft³
